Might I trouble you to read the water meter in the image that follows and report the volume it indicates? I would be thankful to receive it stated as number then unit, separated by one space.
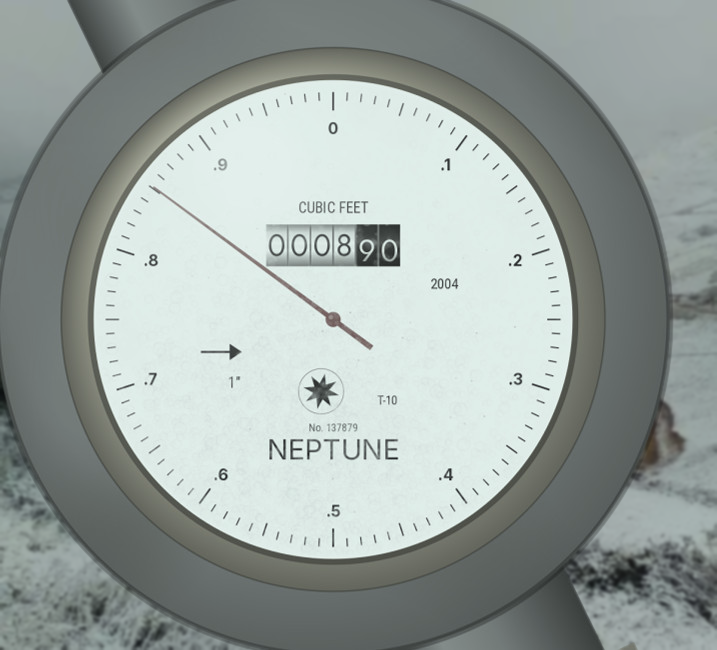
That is 889.85 ft³
